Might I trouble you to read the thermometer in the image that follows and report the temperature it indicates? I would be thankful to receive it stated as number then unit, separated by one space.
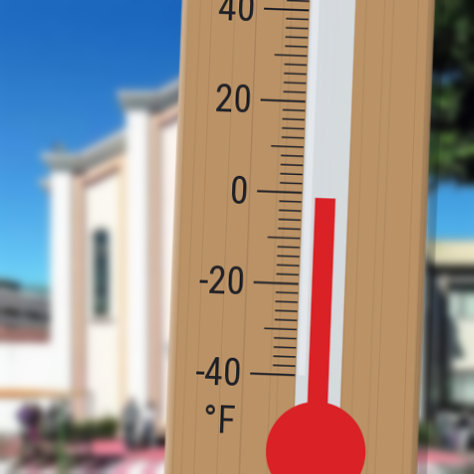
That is -1 °F
